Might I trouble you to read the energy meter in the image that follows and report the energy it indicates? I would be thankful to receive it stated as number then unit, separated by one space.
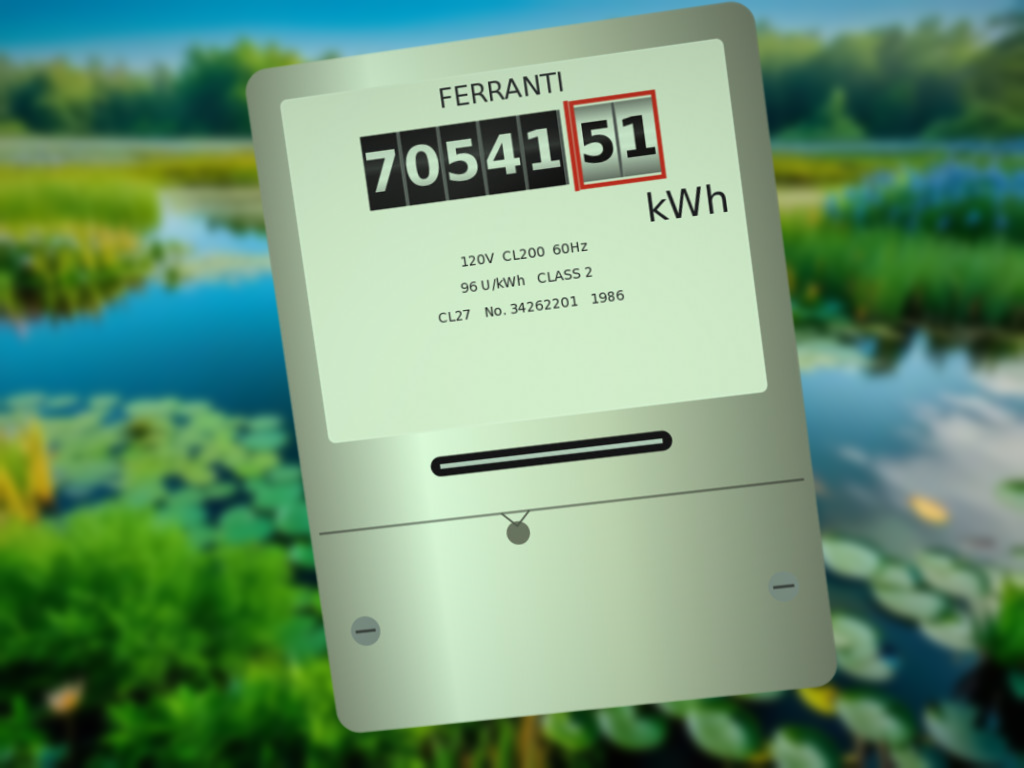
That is 70541.51 kWh
